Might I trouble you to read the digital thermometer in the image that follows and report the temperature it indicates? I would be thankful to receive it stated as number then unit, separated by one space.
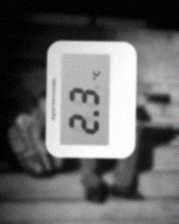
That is 2.3 °C
